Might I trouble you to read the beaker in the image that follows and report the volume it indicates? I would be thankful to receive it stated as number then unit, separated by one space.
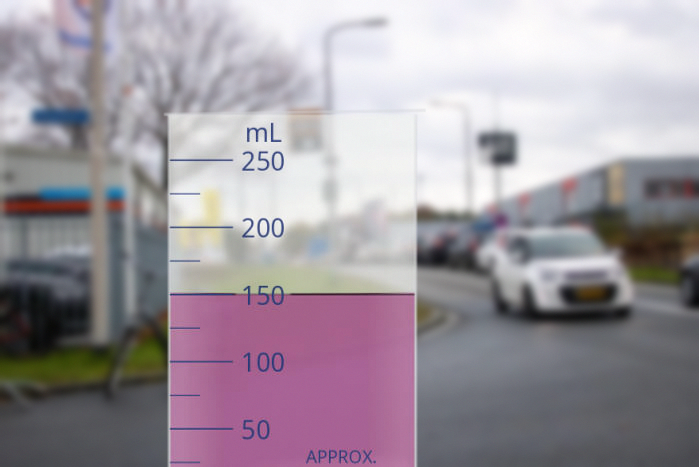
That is 150 mL
